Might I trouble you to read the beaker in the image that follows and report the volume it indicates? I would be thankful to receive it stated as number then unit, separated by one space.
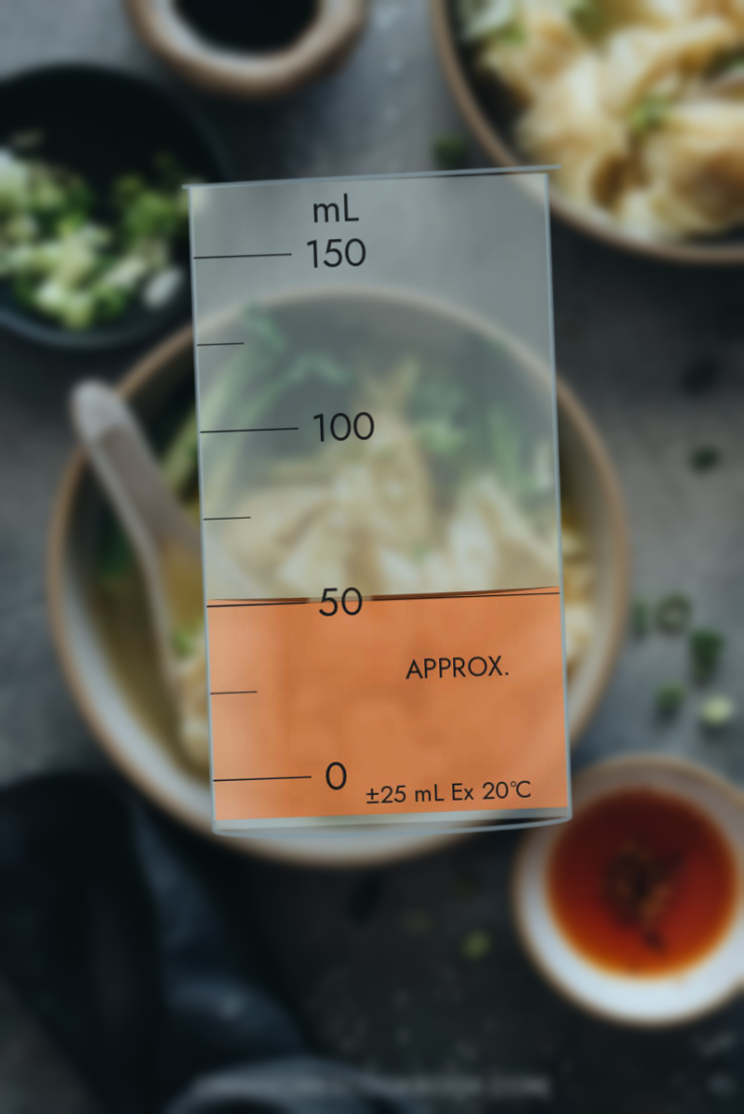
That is 50 mL
